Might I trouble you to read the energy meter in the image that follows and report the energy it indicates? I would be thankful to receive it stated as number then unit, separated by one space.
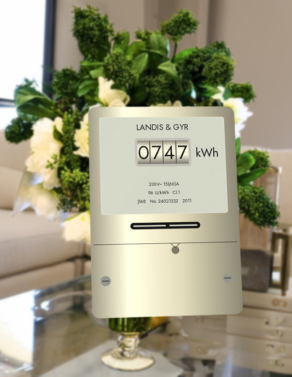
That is 747 kWh
